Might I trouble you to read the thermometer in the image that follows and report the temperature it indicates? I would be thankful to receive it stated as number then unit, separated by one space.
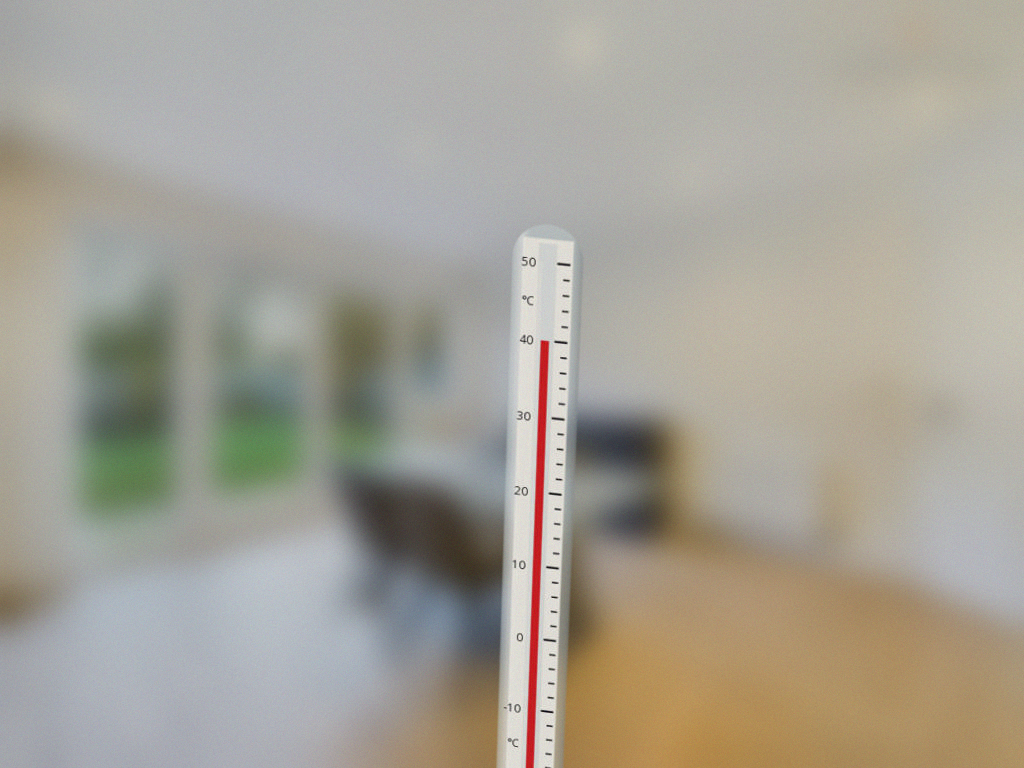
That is 40 °C
